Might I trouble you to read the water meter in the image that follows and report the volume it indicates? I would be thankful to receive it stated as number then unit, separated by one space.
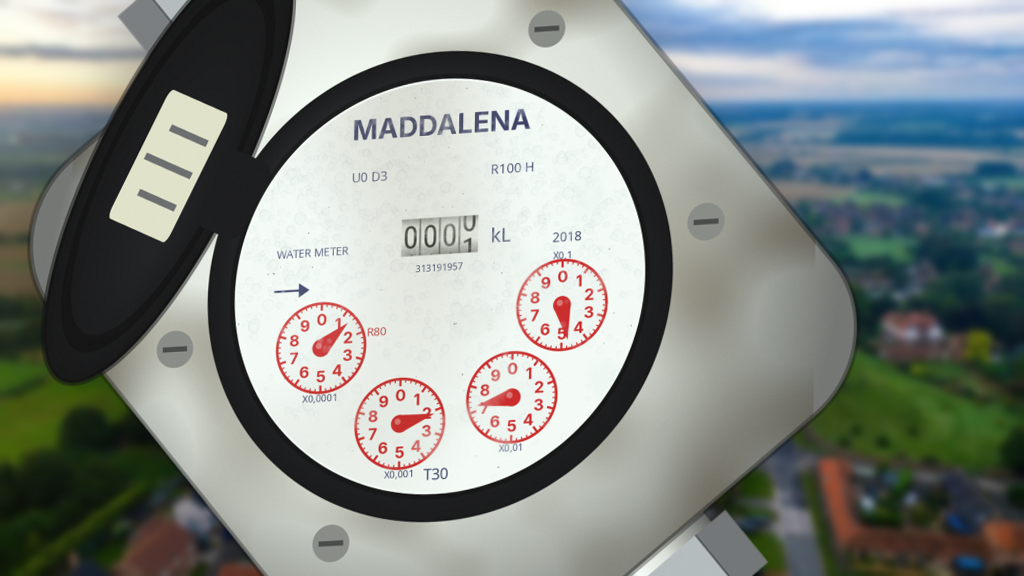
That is 0.4721 kL
